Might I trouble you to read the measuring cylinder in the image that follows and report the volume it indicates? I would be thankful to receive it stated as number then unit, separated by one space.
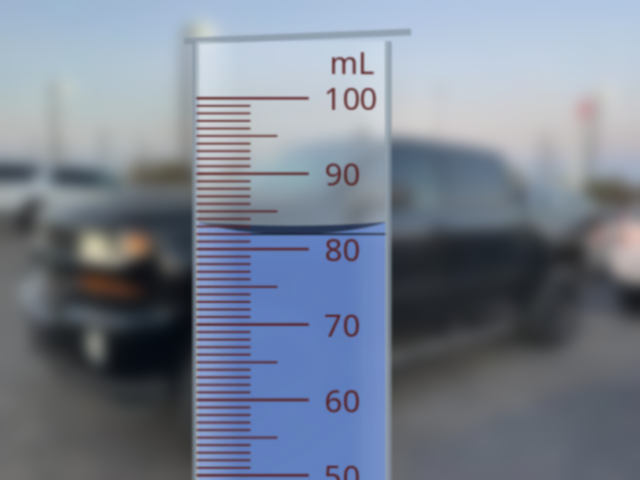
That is 82 mL
